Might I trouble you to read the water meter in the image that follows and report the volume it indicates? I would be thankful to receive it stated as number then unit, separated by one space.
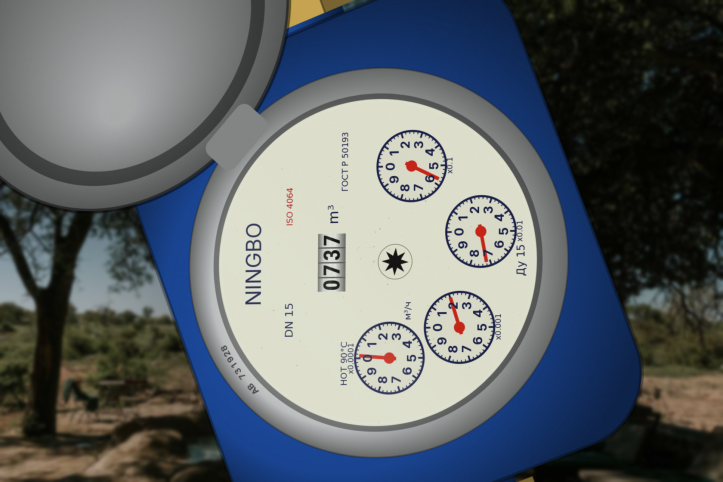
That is 737.5720 m³
